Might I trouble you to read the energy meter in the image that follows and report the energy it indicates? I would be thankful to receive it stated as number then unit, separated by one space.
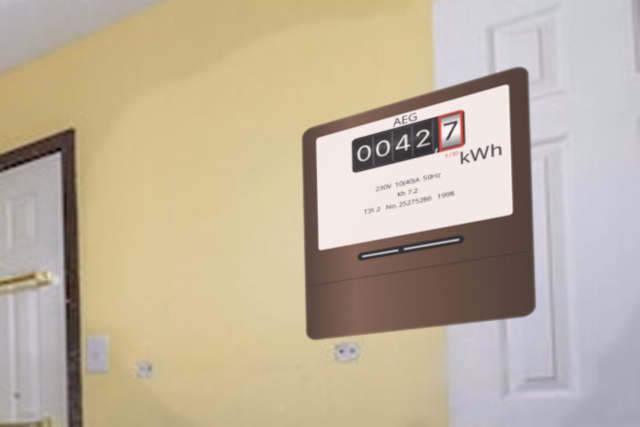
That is 42.7 kWh
